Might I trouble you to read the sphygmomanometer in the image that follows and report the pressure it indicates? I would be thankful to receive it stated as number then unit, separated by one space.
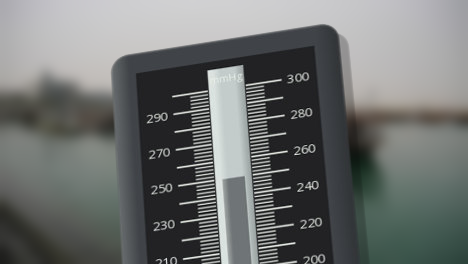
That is 250 mmHg
